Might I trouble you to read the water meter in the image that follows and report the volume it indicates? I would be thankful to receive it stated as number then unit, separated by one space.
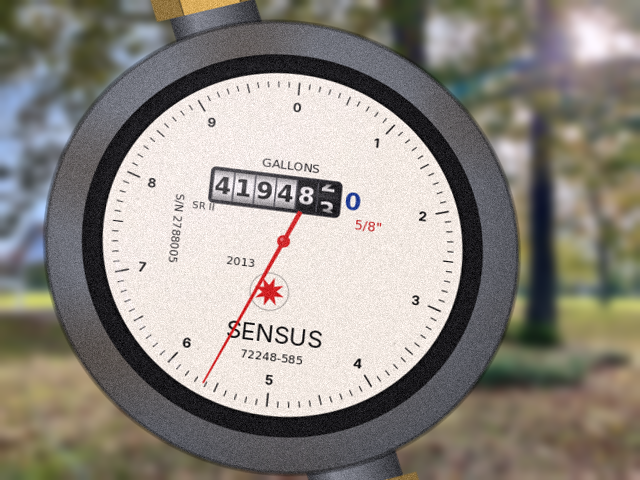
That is 4194825.6 gal
